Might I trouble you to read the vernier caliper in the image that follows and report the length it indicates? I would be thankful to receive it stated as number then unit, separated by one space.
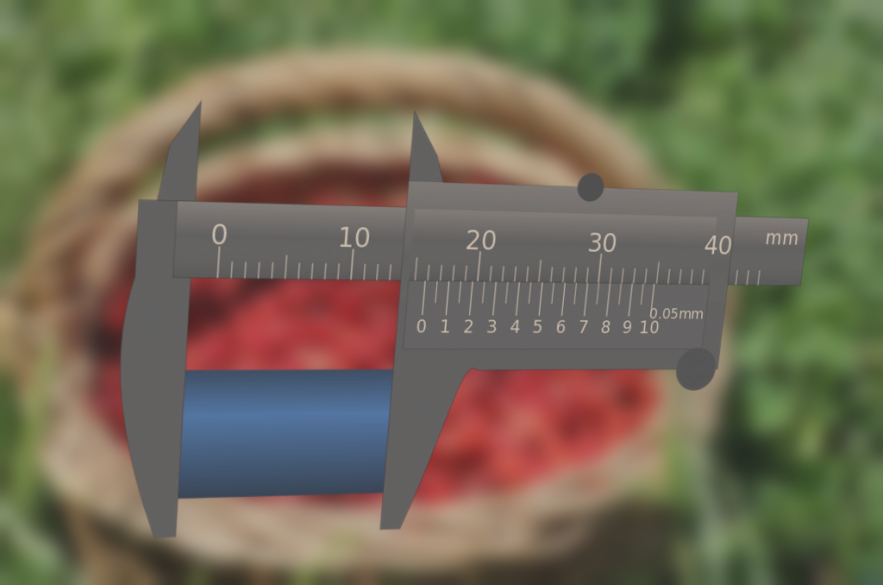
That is 15.8 mm
